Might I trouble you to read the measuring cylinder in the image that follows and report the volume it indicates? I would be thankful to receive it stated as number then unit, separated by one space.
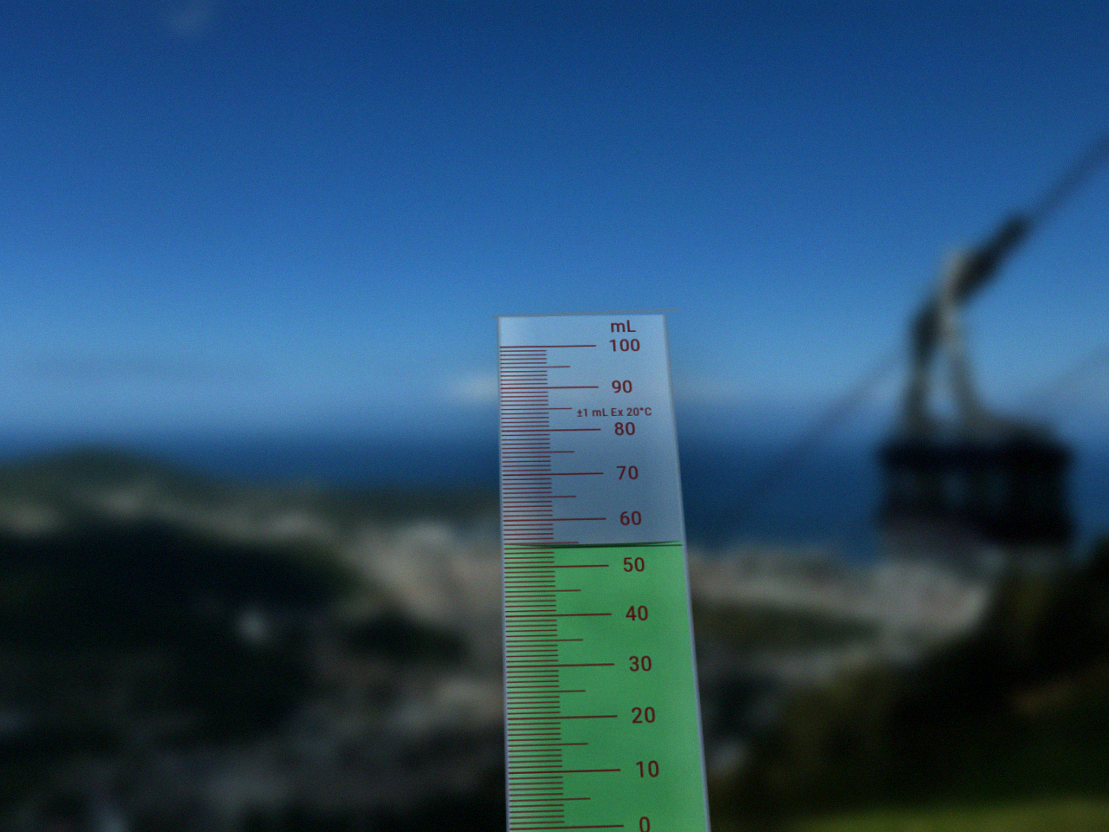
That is 54 mL
